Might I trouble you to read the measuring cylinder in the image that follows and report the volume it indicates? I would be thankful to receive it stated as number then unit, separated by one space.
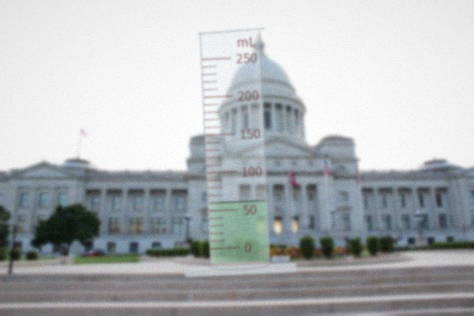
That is 60 mL
